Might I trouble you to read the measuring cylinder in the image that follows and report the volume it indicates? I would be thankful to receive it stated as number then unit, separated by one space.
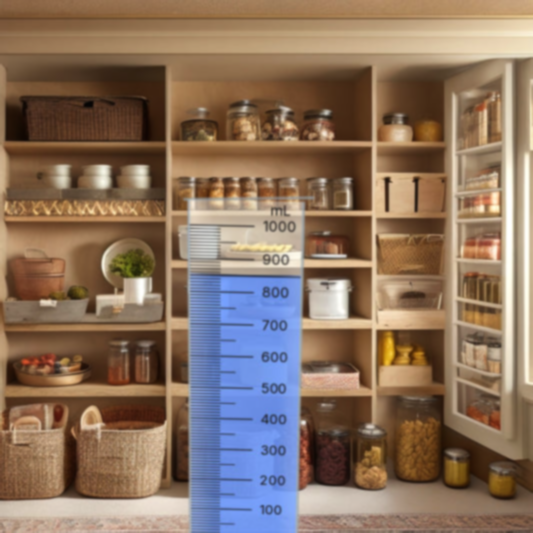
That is 850 mL
